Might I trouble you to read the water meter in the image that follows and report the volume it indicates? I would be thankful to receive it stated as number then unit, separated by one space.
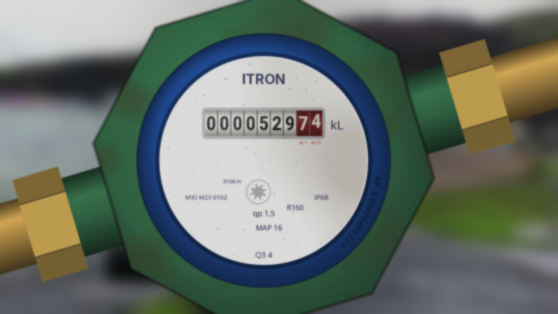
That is 529.74 kL
